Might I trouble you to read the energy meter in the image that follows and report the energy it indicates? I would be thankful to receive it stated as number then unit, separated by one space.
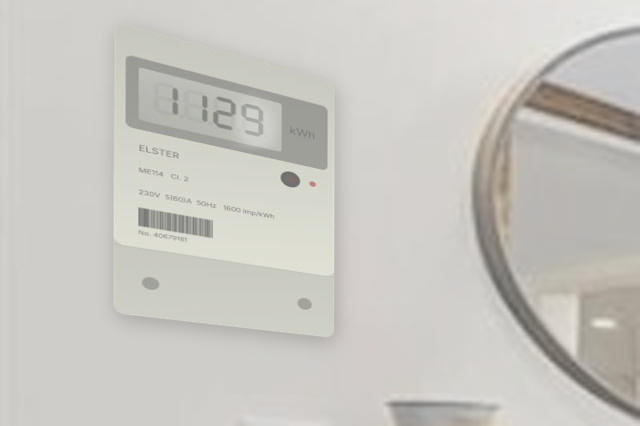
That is 1129 kWh
